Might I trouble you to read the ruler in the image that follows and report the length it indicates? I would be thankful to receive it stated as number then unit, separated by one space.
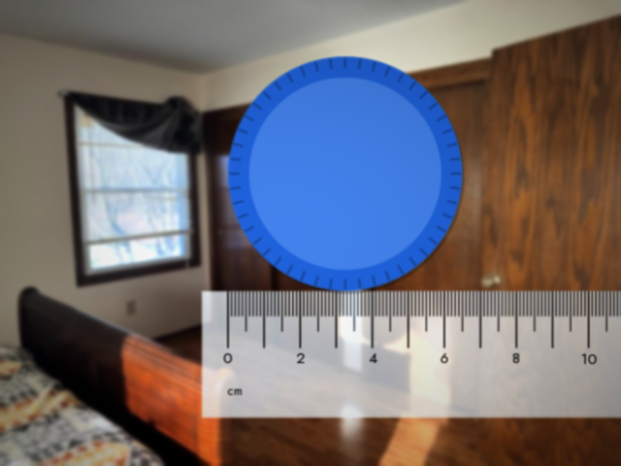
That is 6.5 cm
